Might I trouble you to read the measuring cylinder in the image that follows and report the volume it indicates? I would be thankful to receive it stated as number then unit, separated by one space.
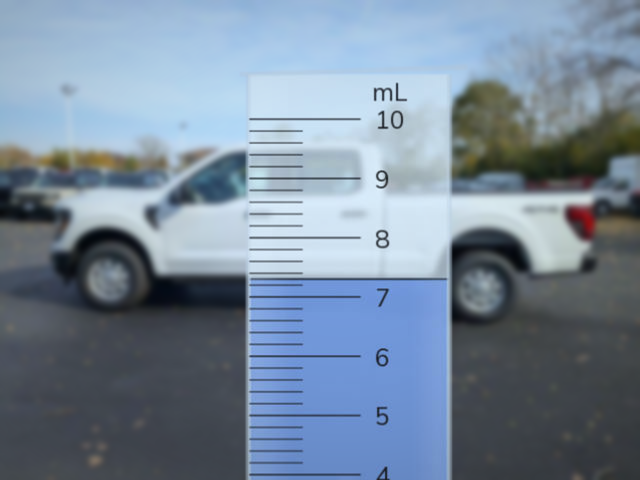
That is 7.3 mL
